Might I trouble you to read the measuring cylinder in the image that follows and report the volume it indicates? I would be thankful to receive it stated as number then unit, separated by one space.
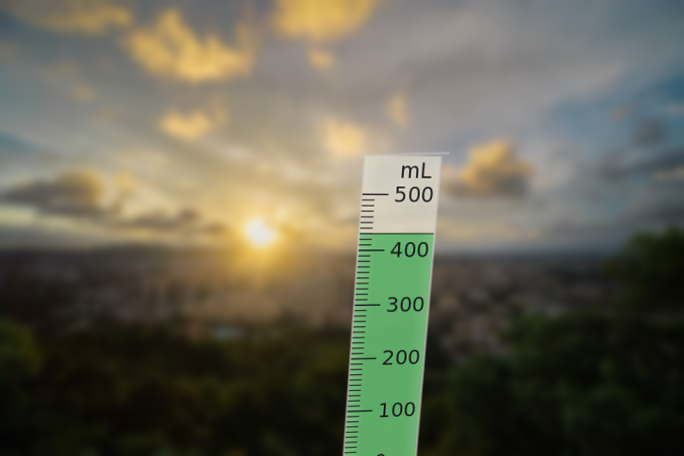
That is 430 mL
